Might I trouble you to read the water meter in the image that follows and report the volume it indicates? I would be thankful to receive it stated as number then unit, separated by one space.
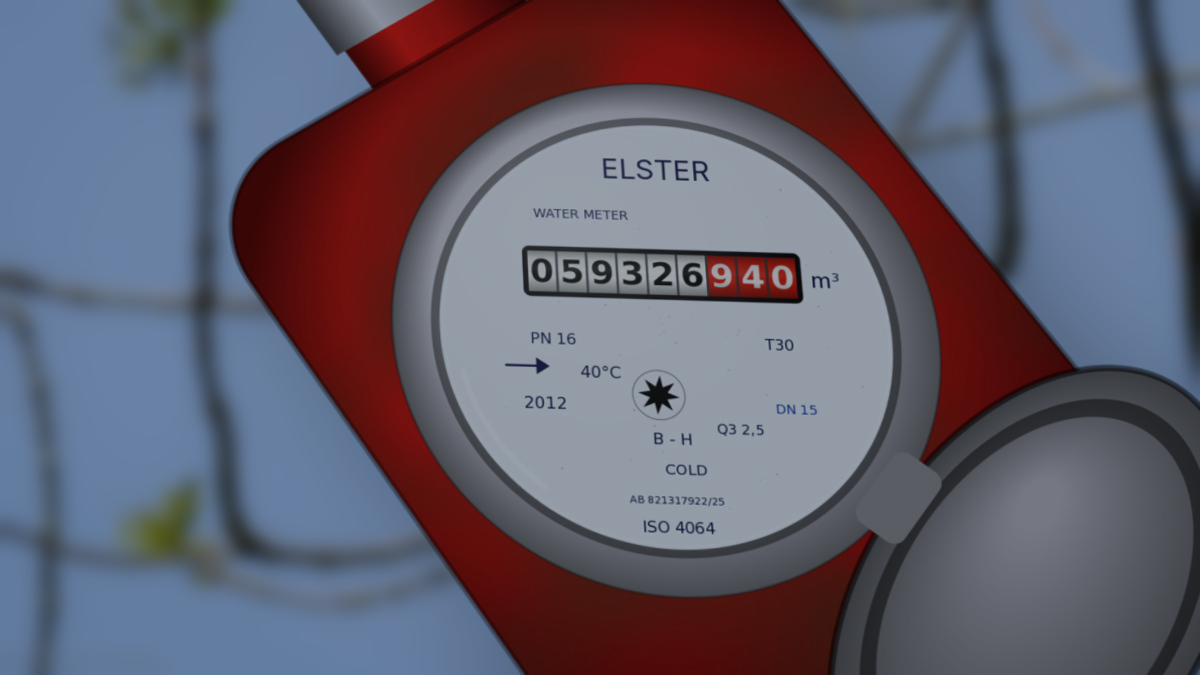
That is 59326.940 m³
